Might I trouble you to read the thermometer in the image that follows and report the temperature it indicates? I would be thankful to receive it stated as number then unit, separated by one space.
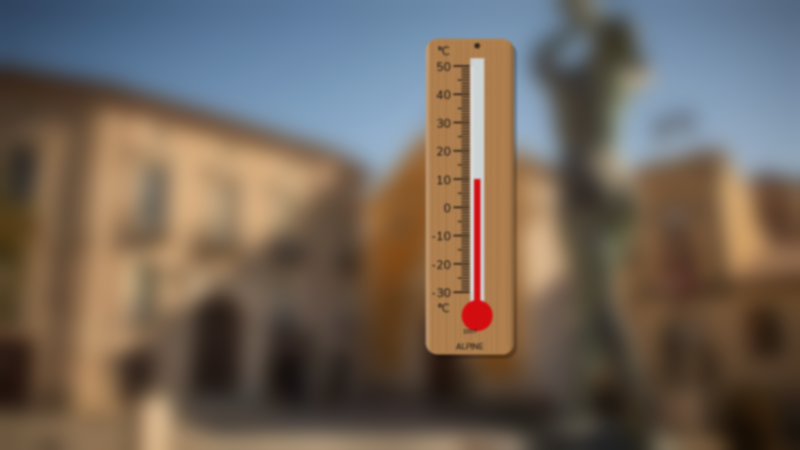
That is 10 °C
